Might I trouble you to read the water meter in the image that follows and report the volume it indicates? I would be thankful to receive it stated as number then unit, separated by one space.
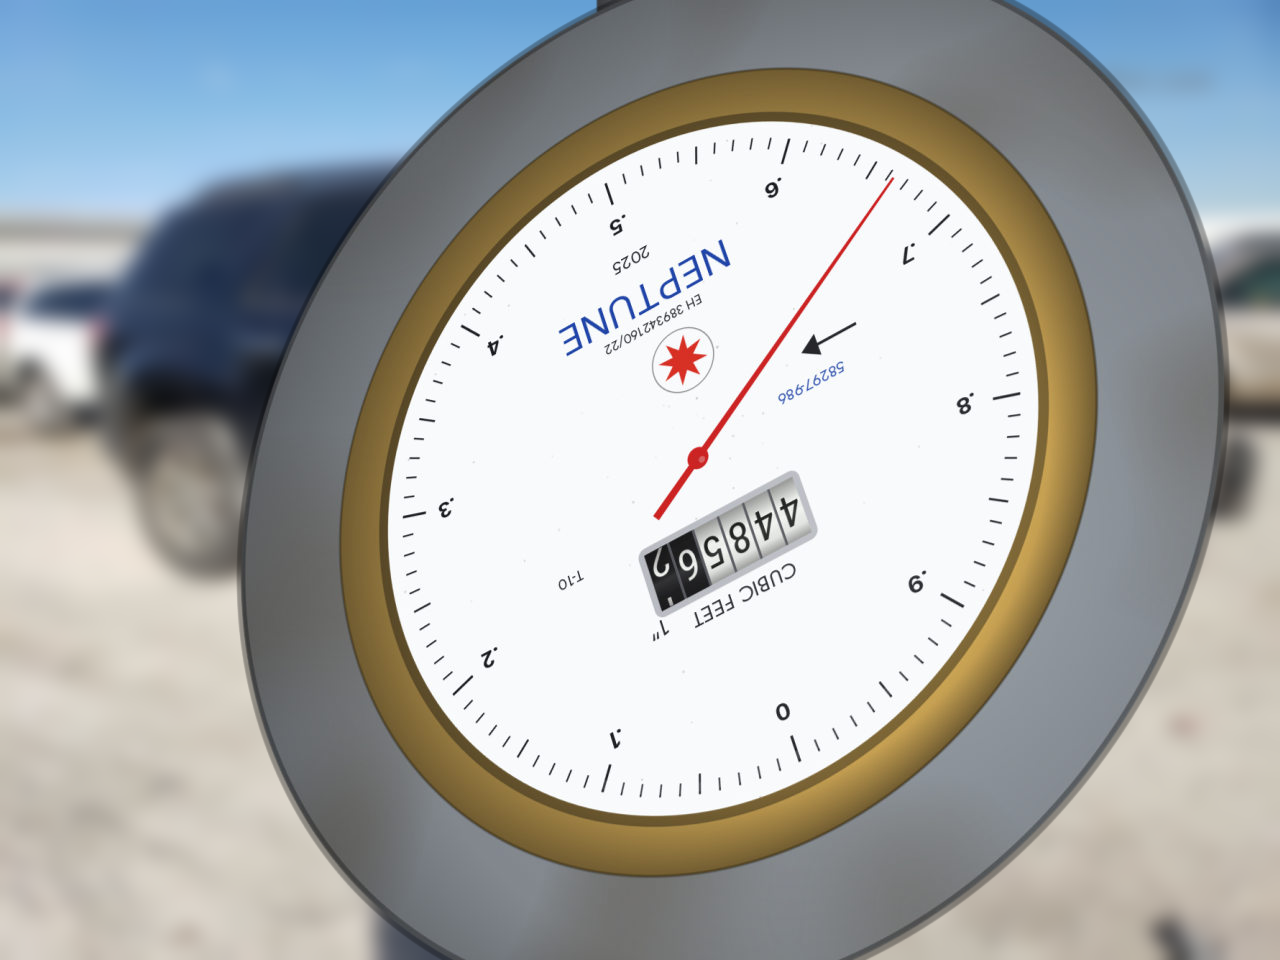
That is 448561.66 ft³
